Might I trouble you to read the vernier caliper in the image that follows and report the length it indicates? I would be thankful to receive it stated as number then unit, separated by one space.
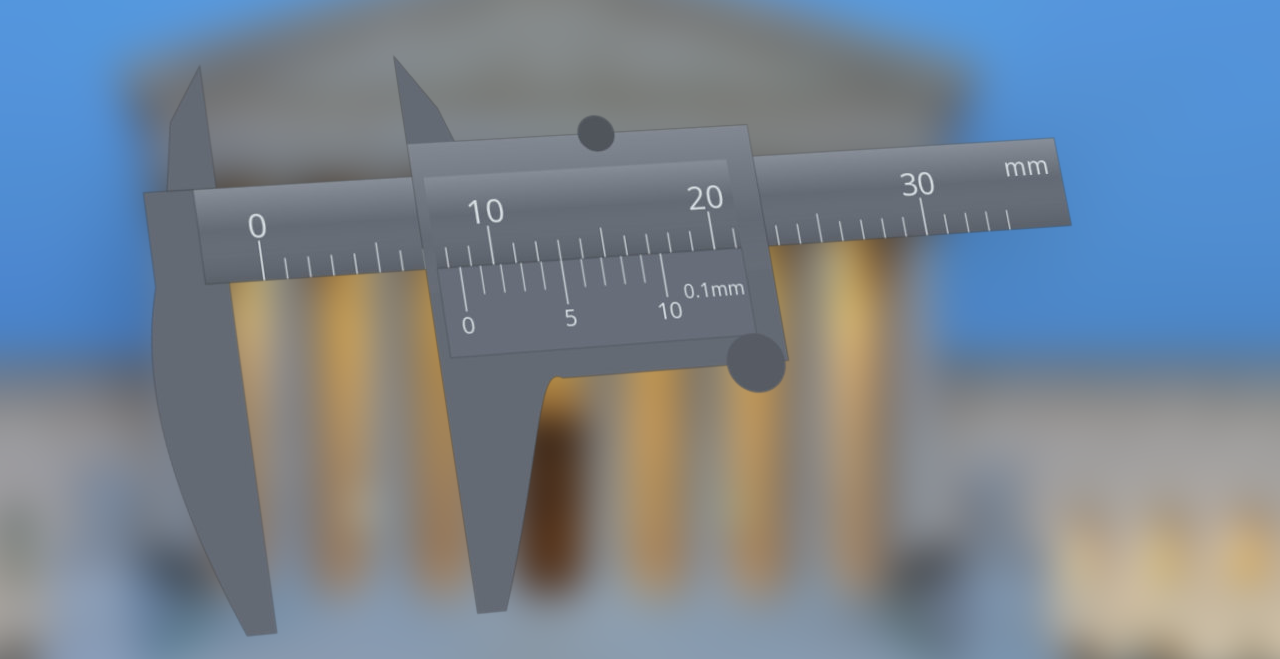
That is 8.5 mm
